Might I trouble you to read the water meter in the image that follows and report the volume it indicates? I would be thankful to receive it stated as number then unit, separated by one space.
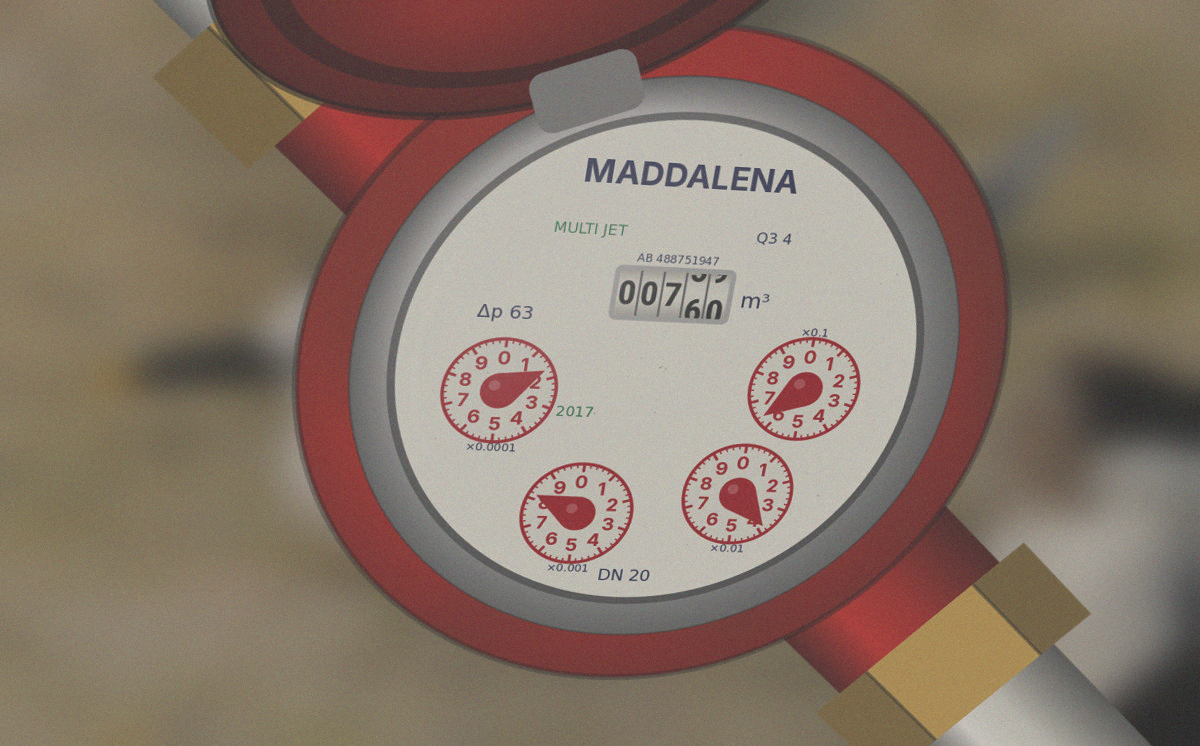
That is 759.6381 m³
